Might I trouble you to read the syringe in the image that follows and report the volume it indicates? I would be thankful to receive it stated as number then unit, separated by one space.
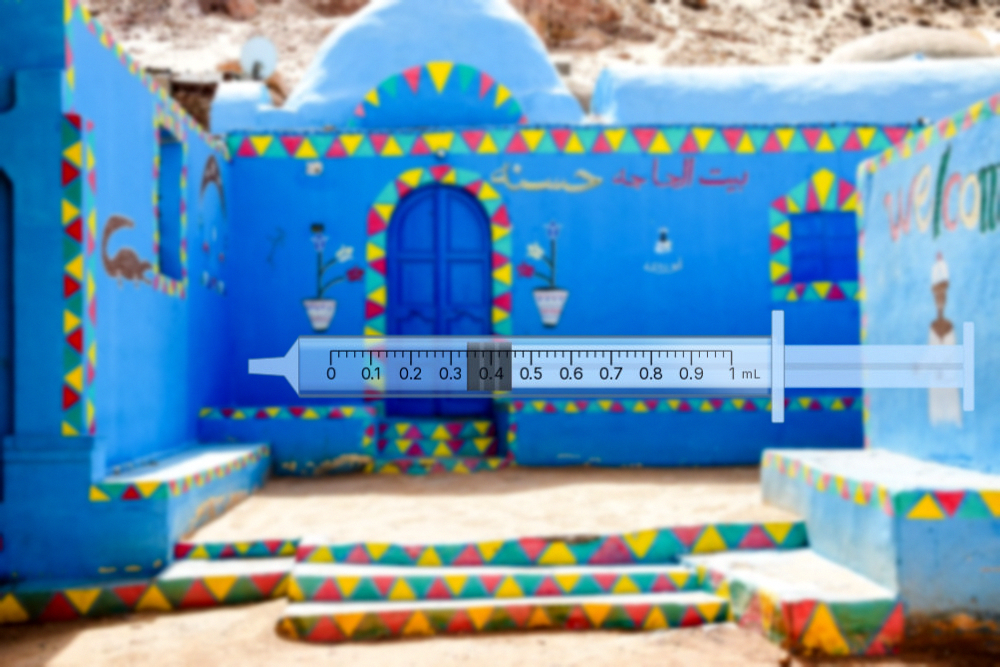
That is 0.34 mL
